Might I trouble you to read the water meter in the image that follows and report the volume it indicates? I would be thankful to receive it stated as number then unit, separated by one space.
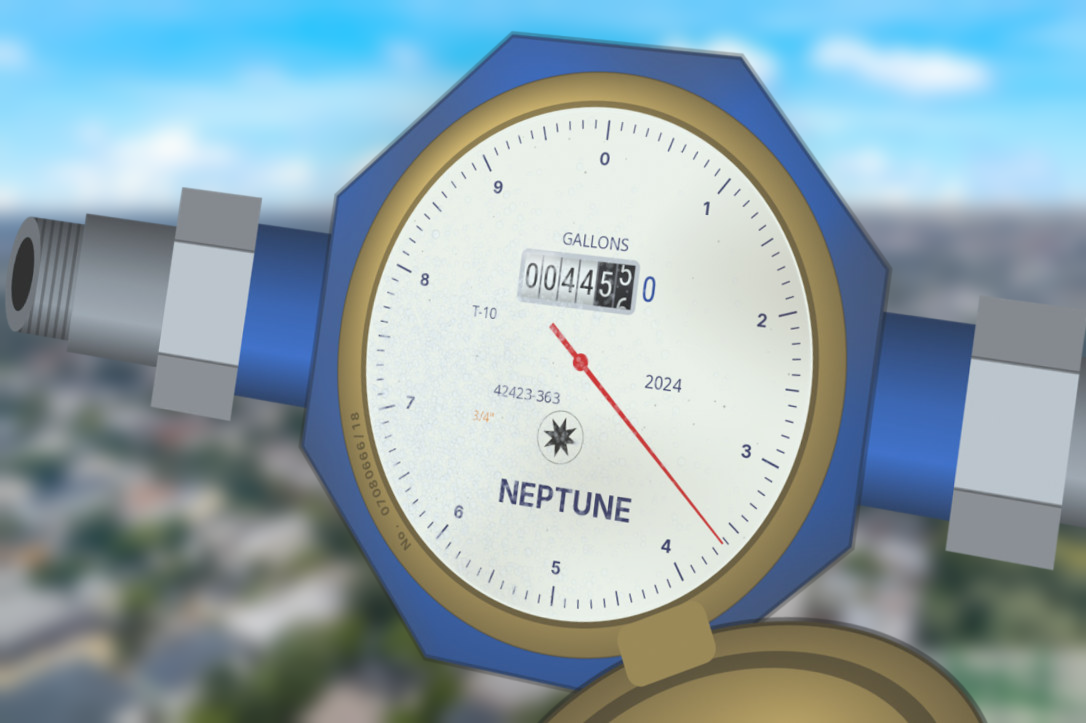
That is 44553.6 gal
